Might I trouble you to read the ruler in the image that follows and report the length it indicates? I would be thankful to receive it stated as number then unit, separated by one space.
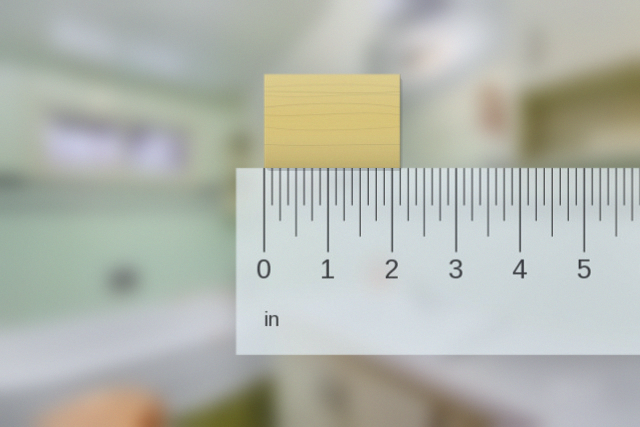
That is 2.125 in
